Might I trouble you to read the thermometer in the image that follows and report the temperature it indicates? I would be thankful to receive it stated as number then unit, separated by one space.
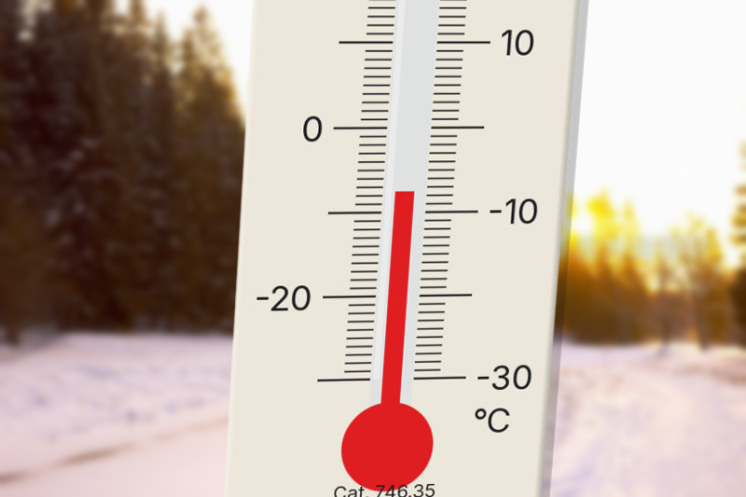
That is -7.5 °C
